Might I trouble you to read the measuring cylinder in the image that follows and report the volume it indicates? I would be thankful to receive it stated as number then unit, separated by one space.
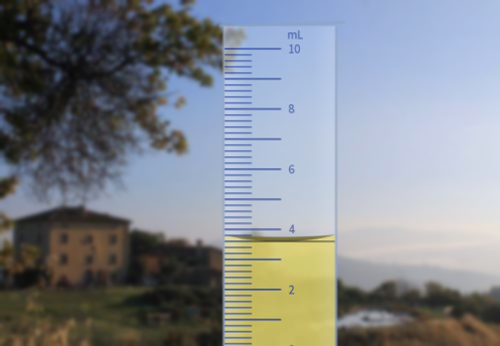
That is 3.6 mL
